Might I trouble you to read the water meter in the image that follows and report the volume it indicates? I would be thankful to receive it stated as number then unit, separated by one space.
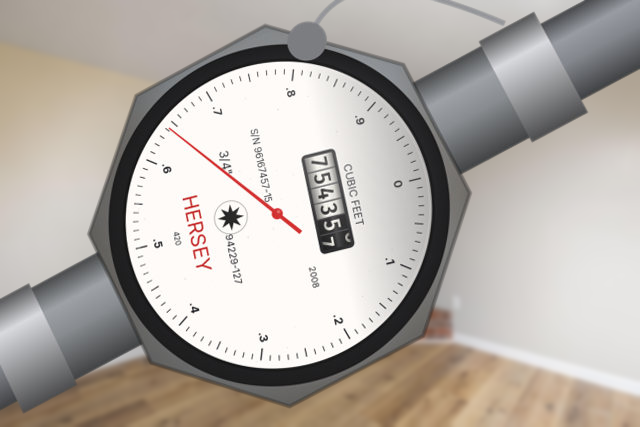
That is 754356.64 ft³
